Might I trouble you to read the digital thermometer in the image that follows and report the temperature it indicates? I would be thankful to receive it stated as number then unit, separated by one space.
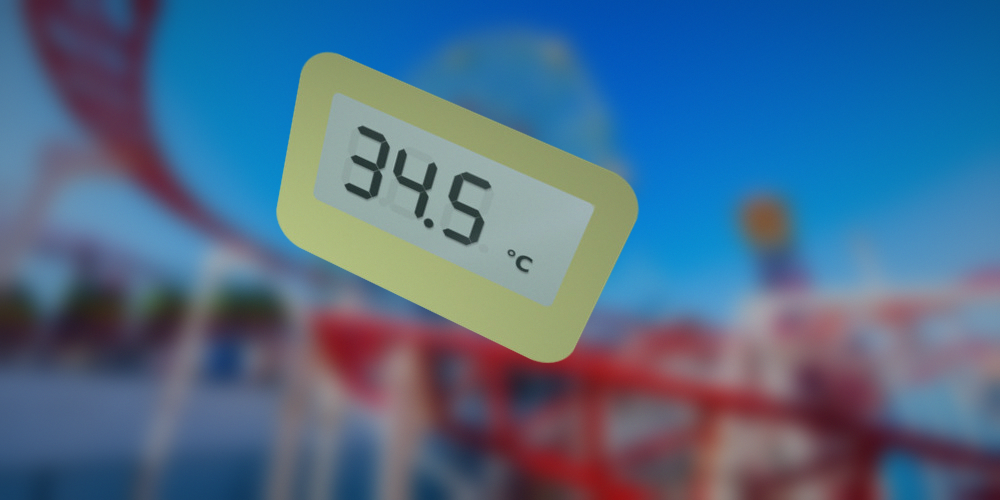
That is 34.5 °C
